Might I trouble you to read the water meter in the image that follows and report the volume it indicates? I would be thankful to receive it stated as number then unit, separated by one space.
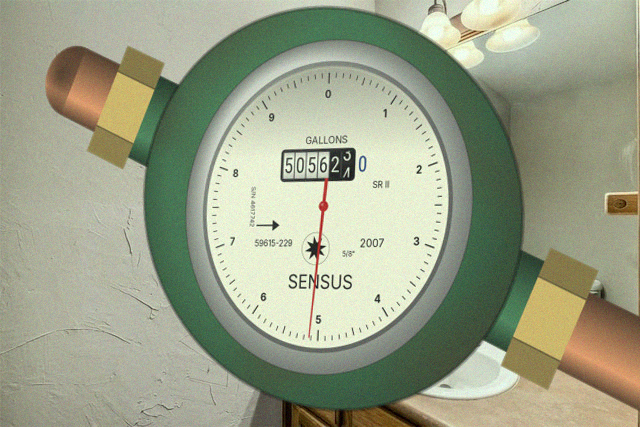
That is 5056235.1 gal
